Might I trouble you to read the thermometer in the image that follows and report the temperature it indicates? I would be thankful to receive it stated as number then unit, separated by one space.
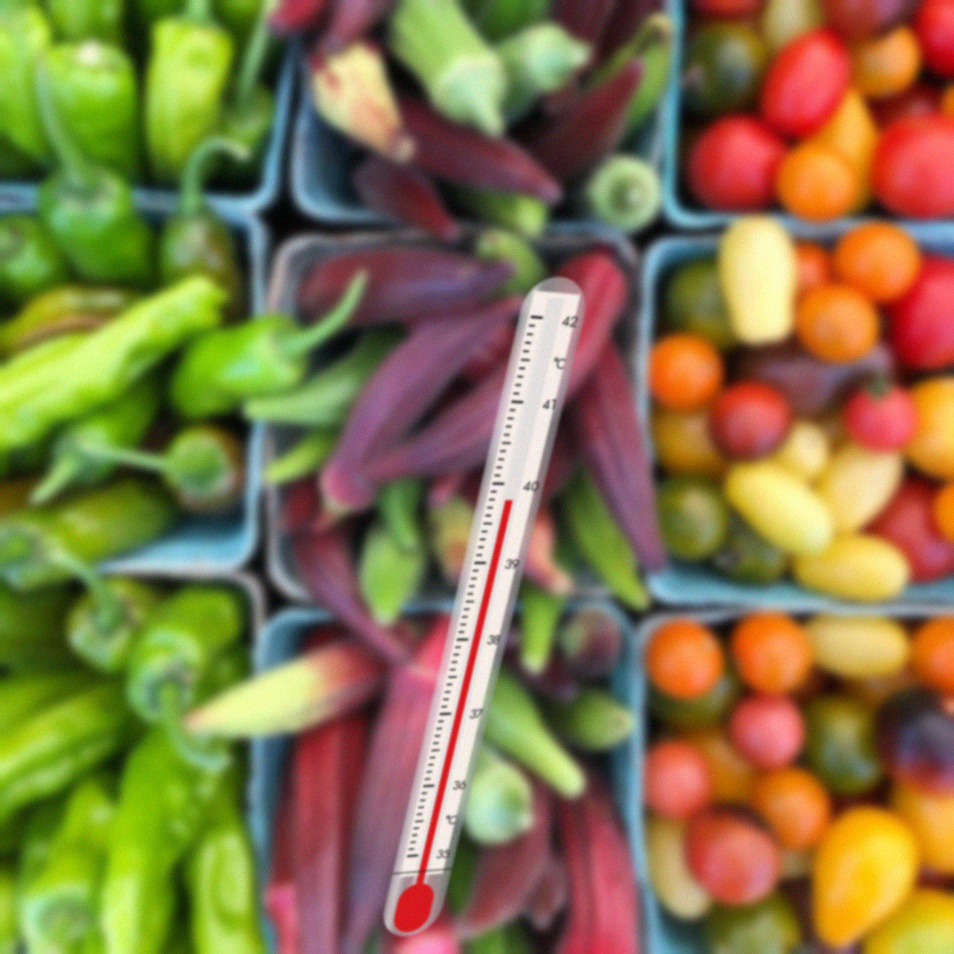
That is 39.8 °C
